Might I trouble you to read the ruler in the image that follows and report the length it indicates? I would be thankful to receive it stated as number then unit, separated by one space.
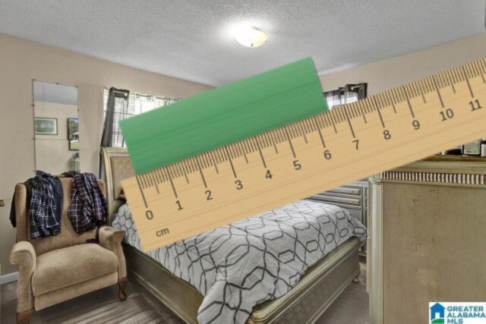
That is 6.5 cm
